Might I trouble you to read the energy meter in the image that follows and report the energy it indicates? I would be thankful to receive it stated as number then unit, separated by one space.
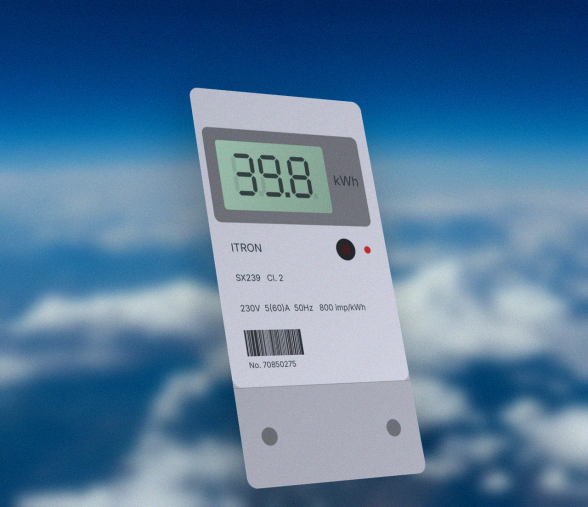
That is 39.8 kWh
